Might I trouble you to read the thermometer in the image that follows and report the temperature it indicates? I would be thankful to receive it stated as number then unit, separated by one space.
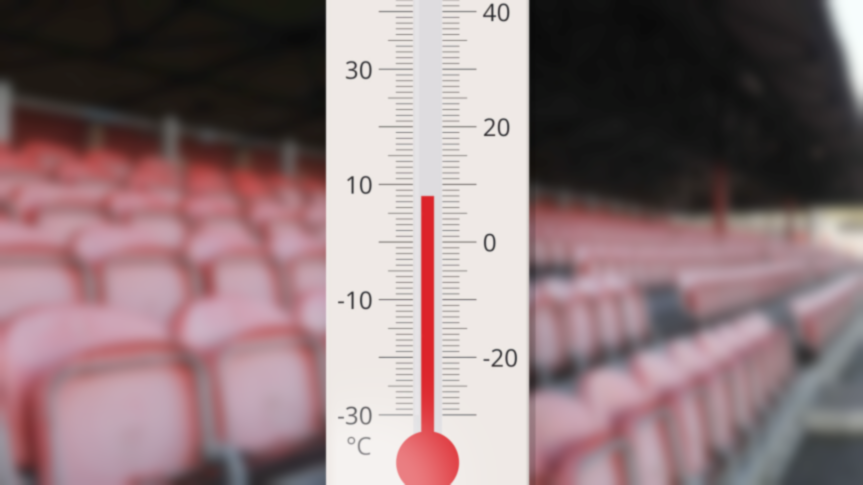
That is 8 °C
